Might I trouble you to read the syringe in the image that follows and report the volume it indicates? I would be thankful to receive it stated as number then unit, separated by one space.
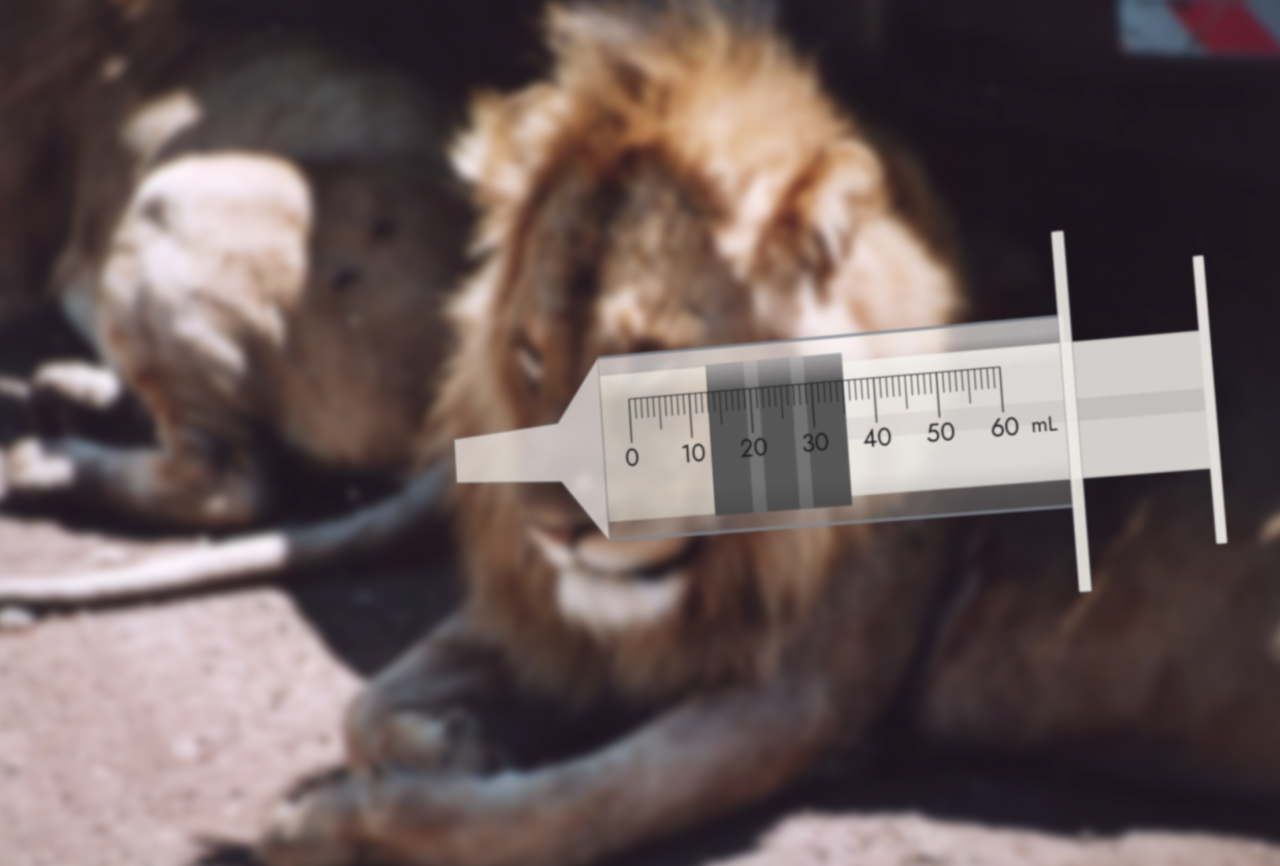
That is 13 mL
